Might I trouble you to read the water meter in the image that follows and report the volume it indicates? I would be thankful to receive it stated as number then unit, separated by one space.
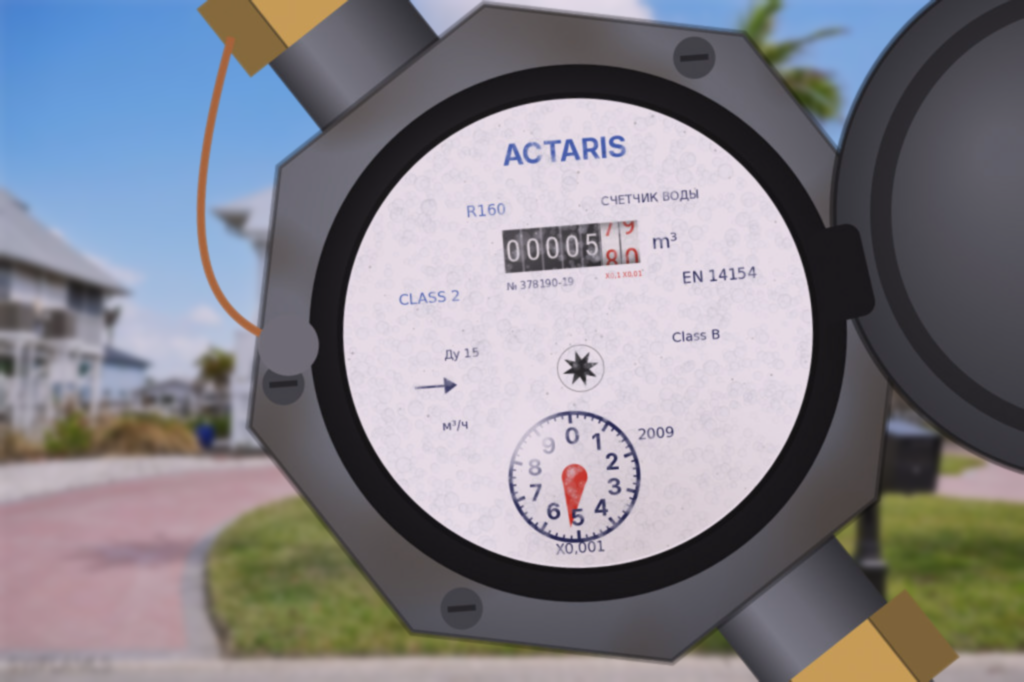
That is 5.795 m³
